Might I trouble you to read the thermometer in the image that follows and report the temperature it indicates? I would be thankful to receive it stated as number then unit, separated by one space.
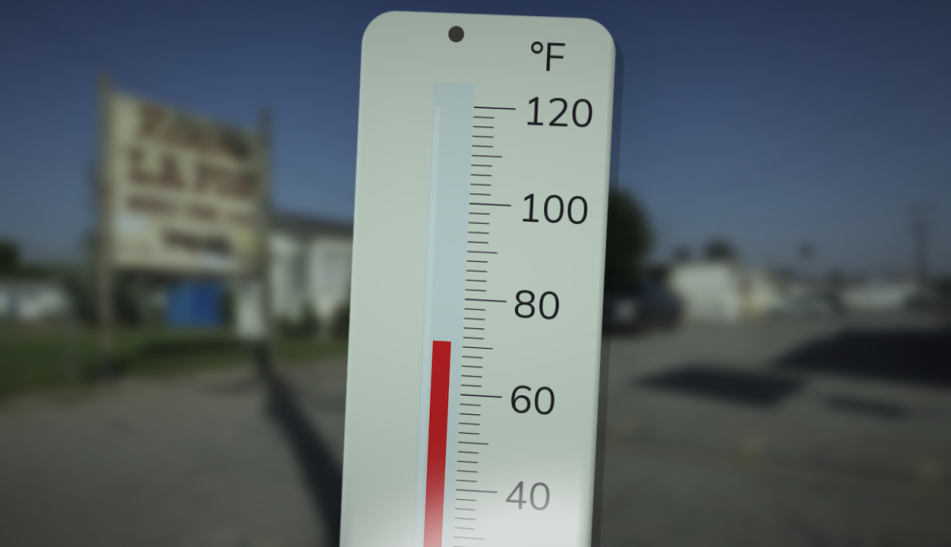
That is 71 °F
